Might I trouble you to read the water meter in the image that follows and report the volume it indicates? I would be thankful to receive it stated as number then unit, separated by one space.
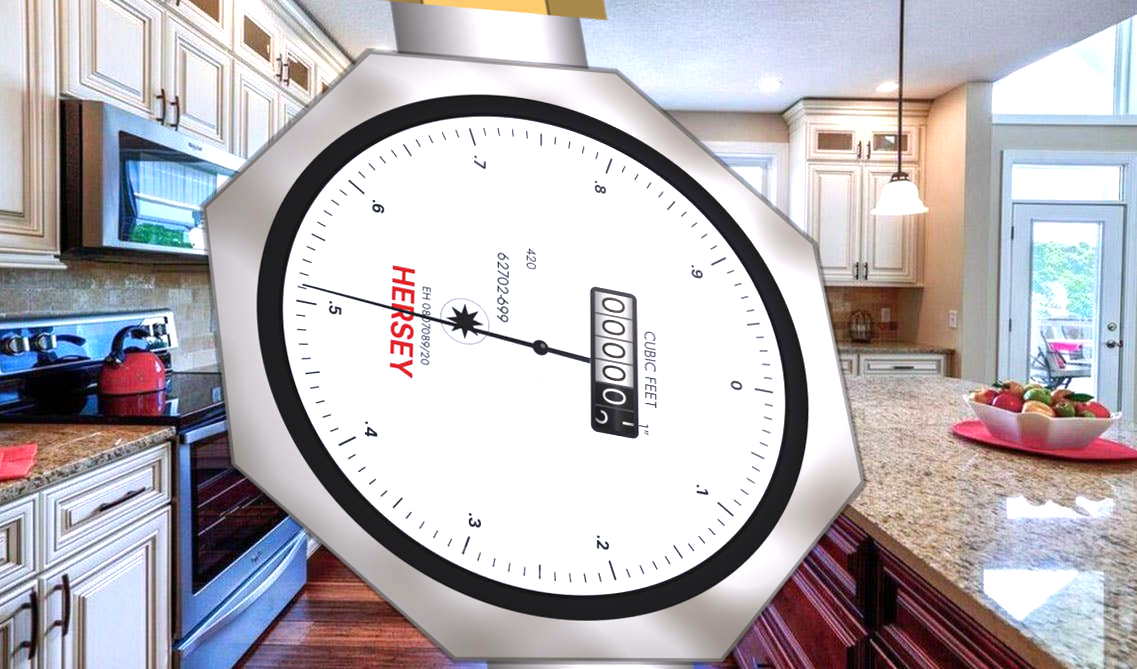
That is 1.51 ft³
